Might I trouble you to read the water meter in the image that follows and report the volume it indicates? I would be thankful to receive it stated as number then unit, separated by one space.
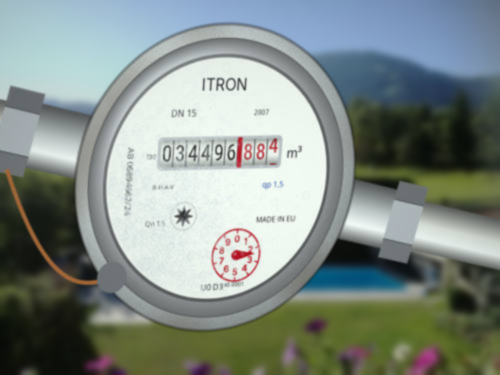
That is 34496.8842 m³
